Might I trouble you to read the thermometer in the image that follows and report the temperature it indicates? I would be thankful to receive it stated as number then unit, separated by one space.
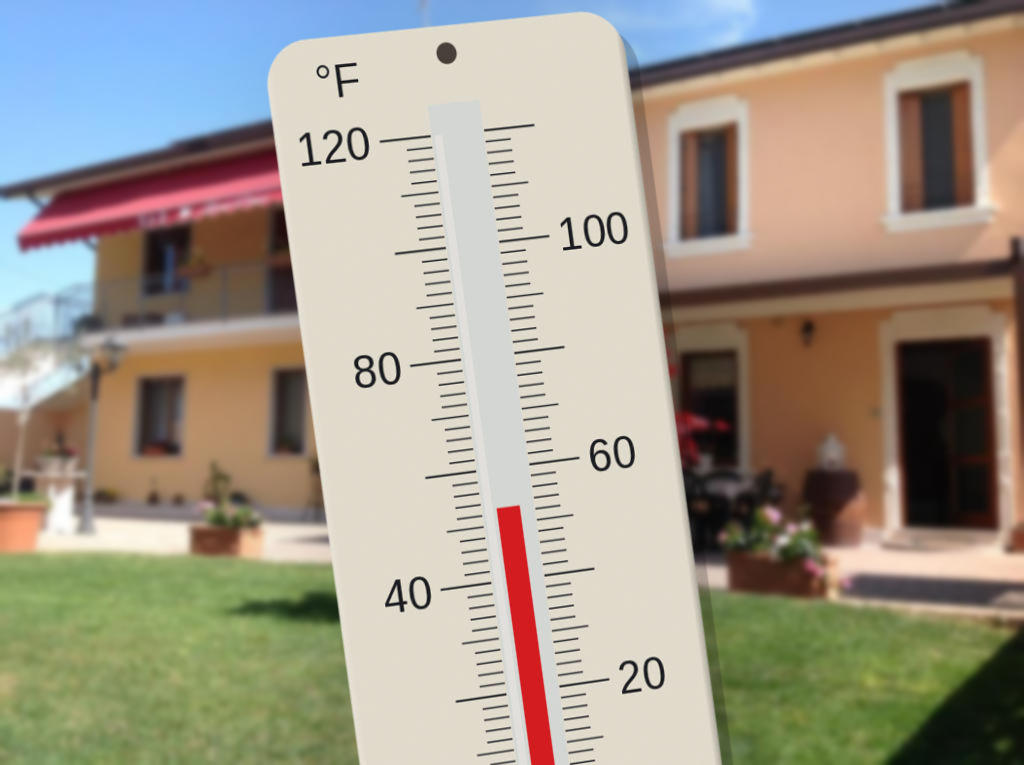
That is 53 °F
